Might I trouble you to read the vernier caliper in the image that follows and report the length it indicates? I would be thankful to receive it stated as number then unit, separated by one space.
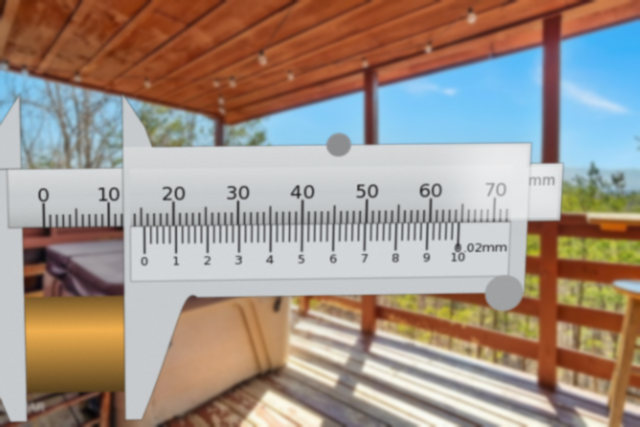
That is 15.5 mm
